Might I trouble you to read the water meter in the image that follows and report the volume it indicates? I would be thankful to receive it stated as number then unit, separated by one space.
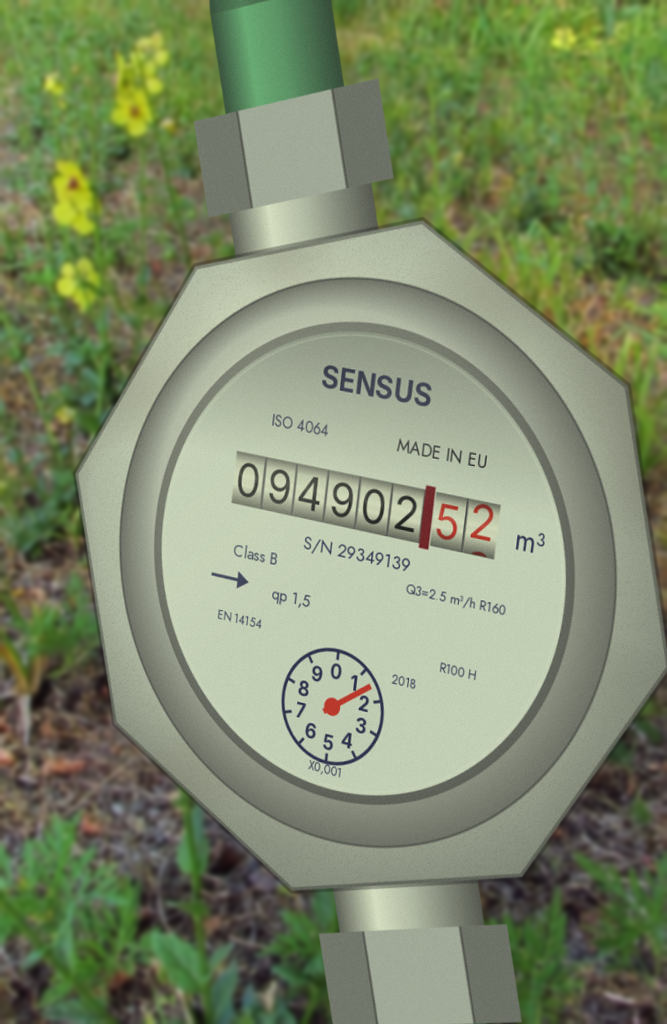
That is 94902.521 m³
